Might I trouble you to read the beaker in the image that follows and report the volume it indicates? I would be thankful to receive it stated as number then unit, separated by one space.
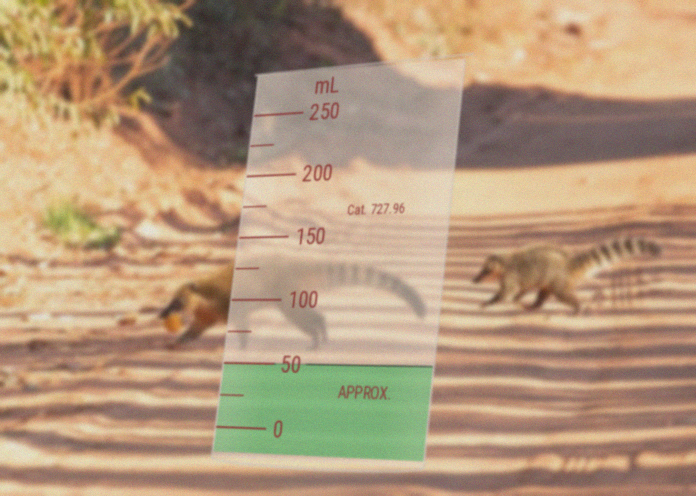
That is 50 mL
